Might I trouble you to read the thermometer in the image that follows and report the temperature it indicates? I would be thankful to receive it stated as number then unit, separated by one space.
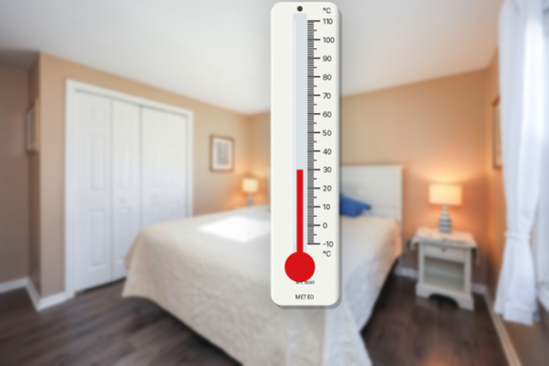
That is 30 °C
